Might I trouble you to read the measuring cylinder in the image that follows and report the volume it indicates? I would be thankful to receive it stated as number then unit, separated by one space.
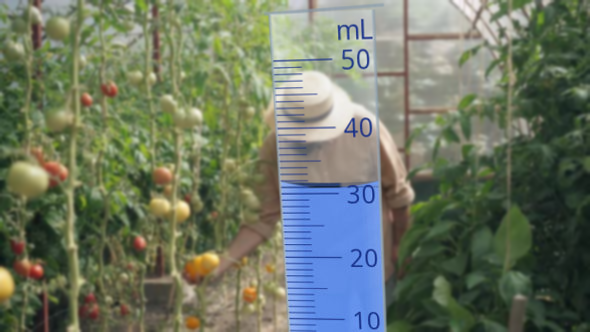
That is 31 mL
